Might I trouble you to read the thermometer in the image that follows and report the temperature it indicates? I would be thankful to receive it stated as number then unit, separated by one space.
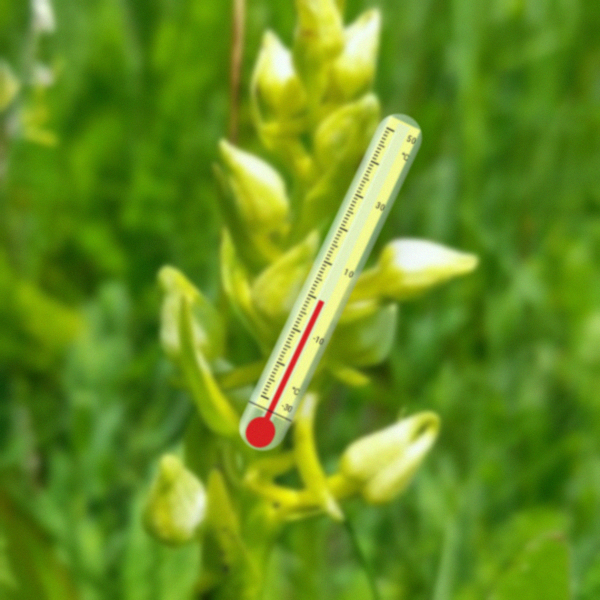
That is 0 °C
